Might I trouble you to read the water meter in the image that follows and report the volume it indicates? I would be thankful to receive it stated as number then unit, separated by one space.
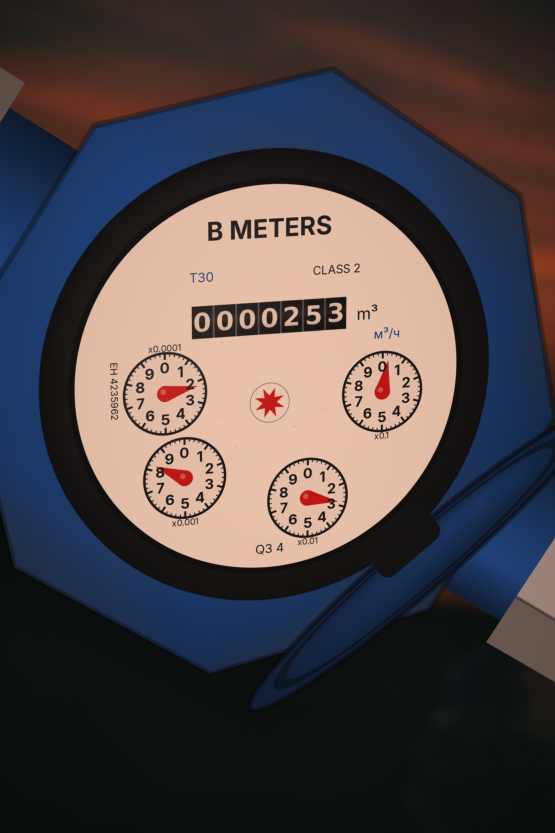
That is 253.0282 m³
